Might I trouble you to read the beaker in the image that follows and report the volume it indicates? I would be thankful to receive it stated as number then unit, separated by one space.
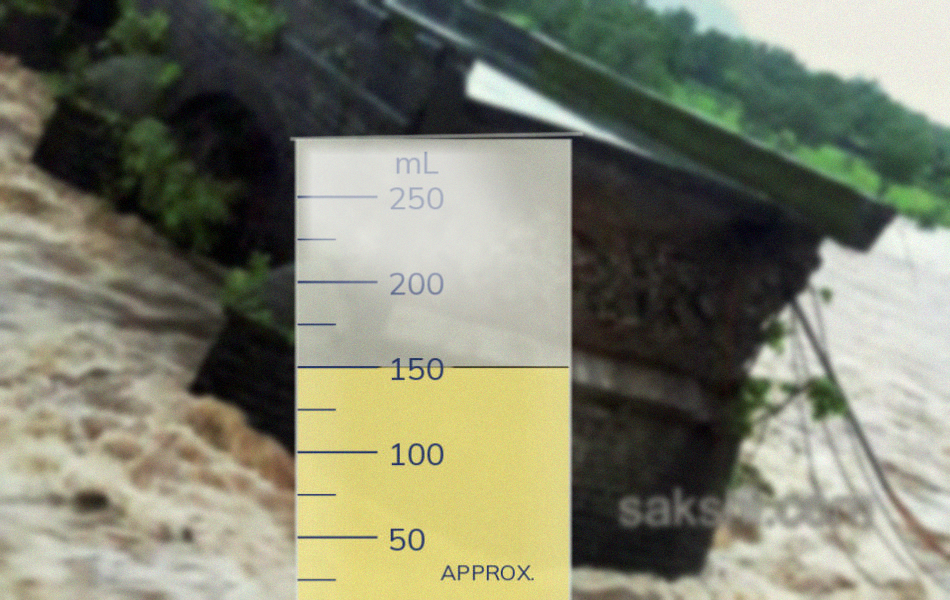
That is 150 mL
